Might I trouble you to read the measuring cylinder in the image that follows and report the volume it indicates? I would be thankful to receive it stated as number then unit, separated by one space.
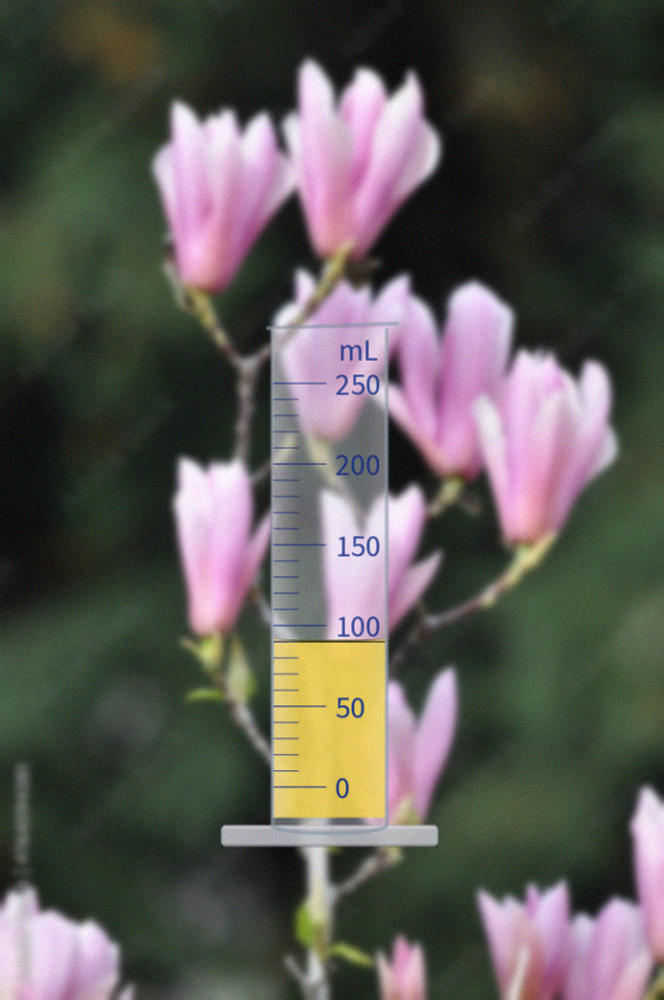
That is 90 mL
